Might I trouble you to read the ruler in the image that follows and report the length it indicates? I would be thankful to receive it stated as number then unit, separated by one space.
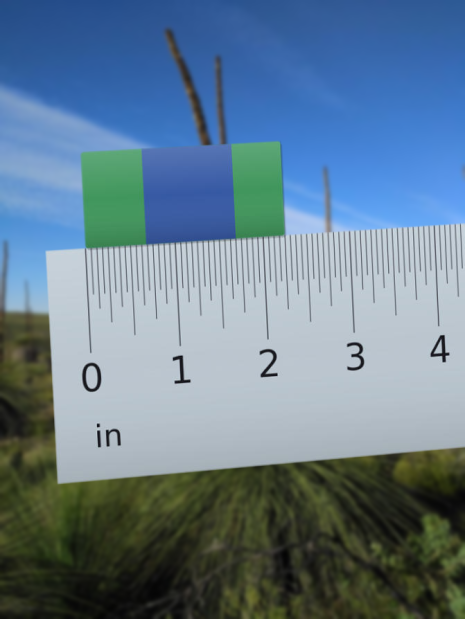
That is 2.25 in
